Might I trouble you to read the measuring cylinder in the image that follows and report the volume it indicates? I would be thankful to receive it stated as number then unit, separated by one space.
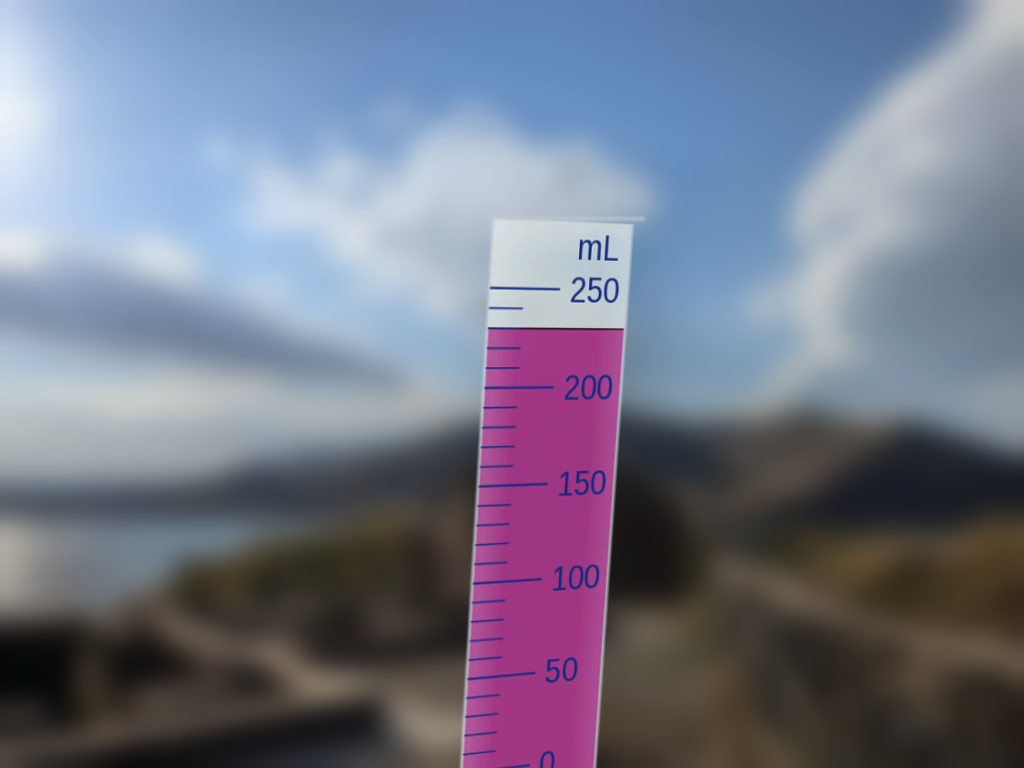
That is 230 mL
